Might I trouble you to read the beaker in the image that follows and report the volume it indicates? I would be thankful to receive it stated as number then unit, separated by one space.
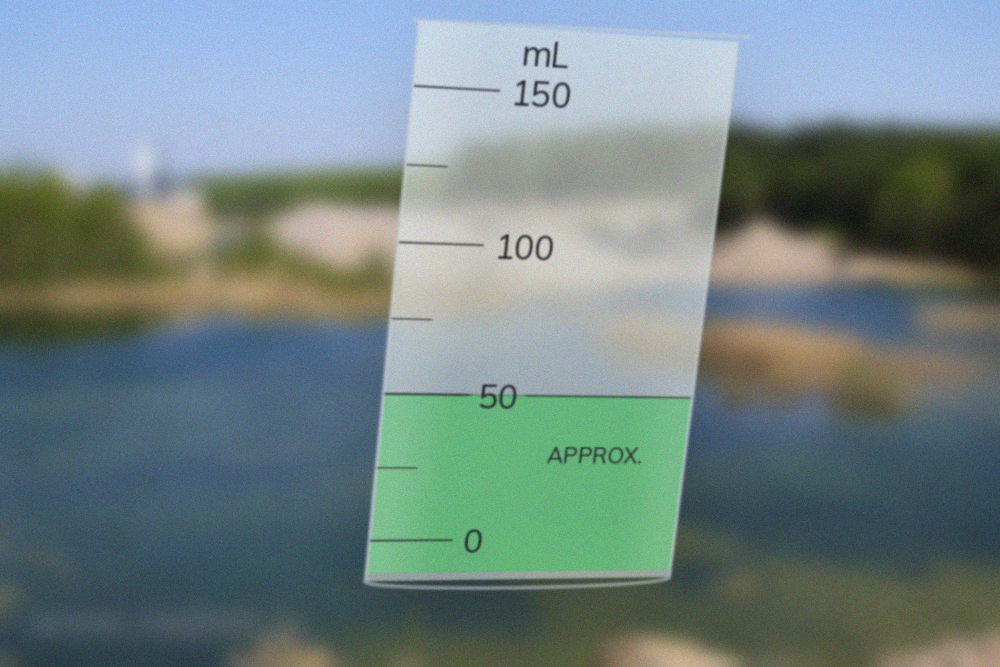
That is 50 mL
